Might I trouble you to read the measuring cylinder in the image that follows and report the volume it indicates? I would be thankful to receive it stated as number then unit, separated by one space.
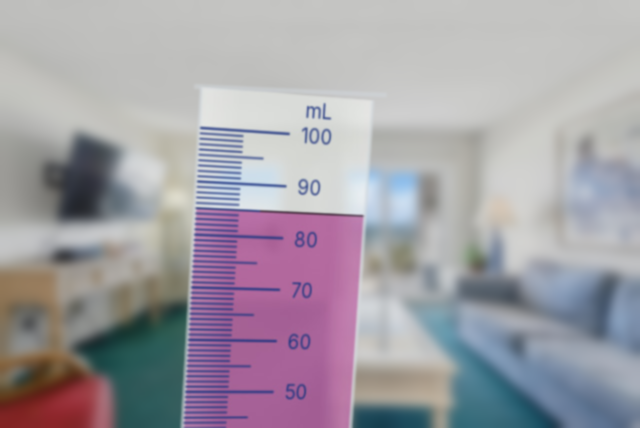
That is 85 mL
